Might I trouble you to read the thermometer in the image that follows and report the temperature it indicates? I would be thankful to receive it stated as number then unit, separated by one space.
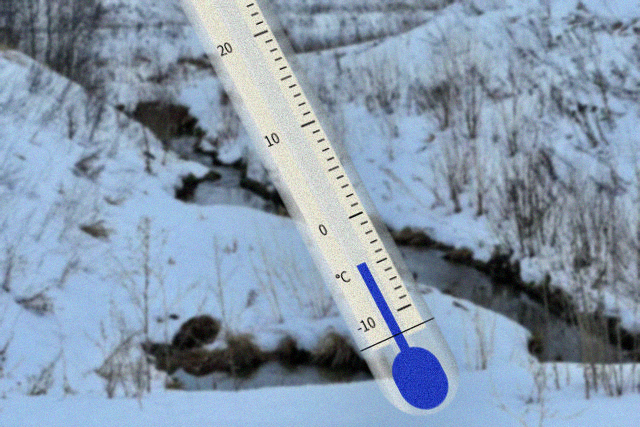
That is -4.5 °C
